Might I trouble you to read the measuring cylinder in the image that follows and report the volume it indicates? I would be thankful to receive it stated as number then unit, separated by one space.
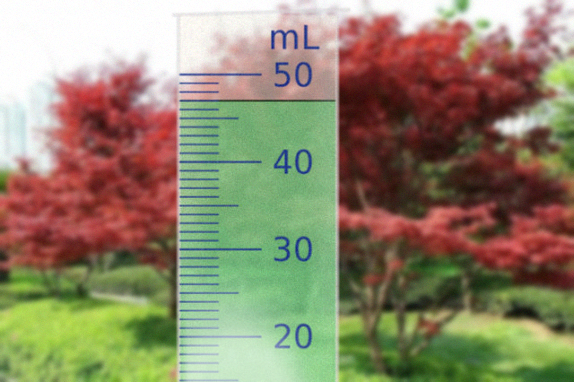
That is 47 mL
